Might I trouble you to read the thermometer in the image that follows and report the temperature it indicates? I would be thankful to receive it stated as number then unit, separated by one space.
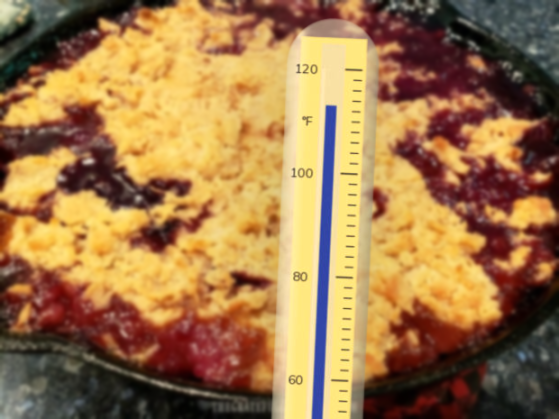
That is 113 °F
